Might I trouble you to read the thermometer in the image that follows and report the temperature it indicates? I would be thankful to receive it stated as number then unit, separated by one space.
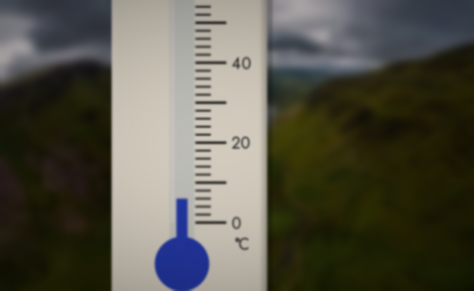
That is 6 °C
